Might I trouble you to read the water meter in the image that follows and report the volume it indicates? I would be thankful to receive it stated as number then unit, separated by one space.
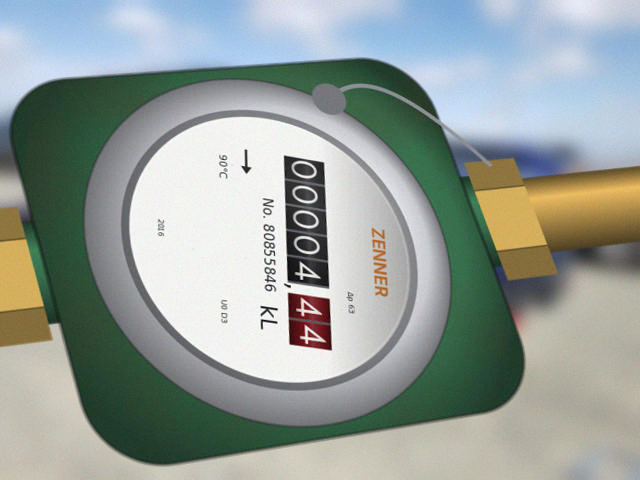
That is 4.44 kL
